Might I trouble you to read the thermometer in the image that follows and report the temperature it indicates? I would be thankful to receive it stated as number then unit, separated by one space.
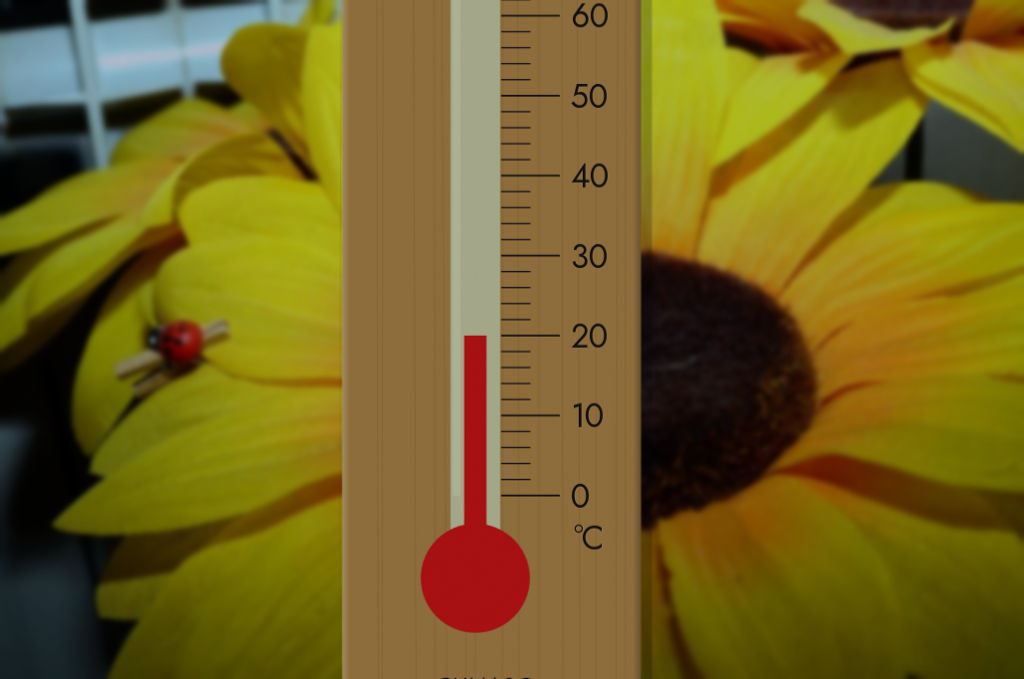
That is 20 °C
